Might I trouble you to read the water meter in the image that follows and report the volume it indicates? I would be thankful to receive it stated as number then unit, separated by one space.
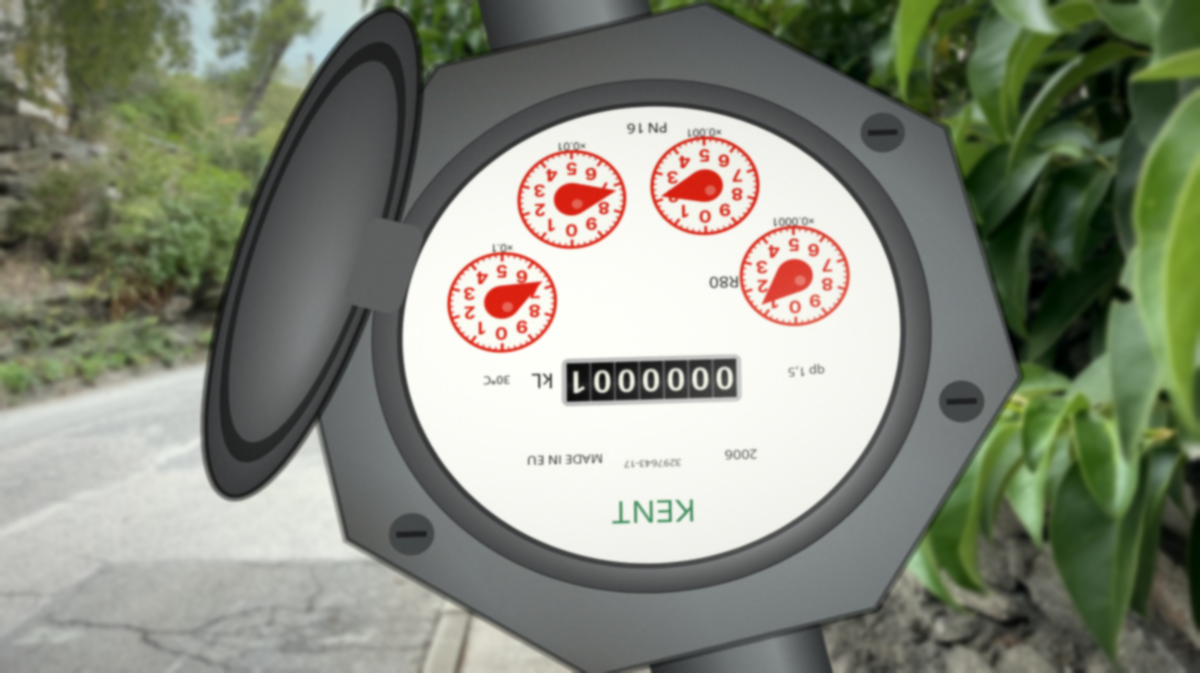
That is 1.6721 kL
